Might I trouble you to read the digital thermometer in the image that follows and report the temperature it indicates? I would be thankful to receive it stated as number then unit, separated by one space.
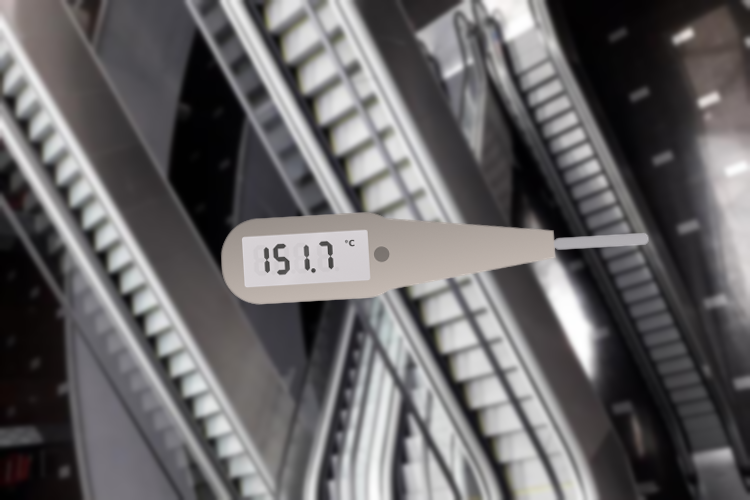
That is 151.7 °C
